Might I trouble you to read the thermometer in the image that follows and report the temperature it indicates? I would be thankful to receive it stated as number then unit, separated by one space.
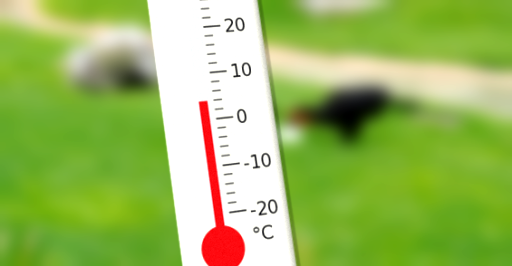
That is 4 °C
